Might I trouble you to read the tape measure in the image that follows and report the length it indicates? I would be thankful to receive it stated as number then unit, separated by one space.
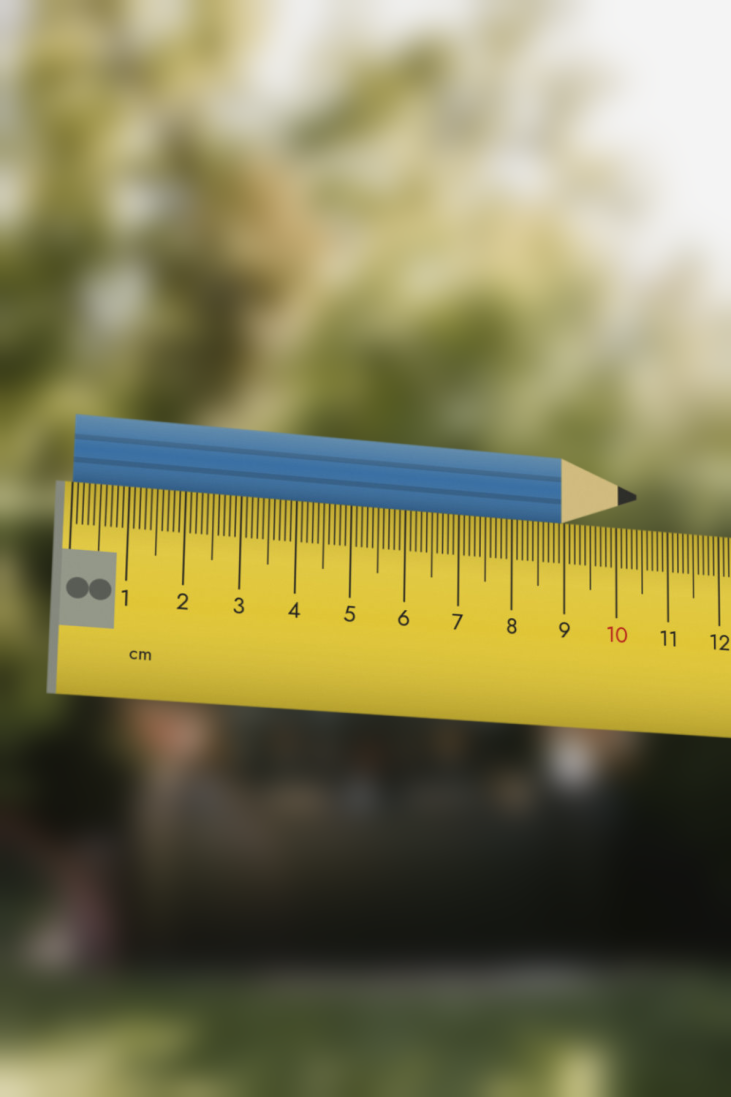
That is 10.4 cm
